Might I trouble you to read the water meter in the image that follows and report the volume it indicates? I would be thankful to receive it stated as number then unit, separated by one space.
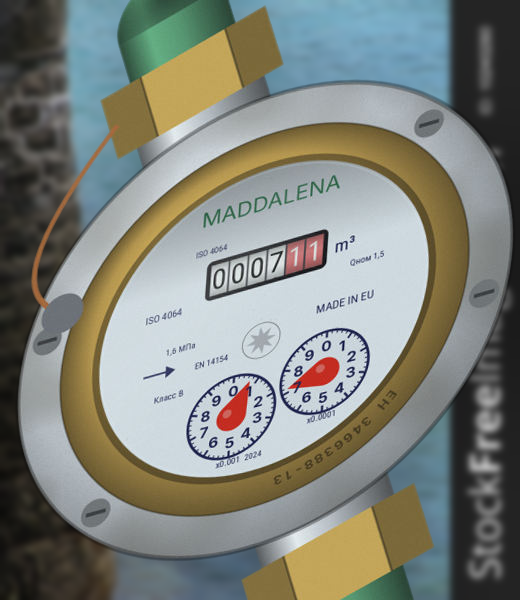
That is 7.1107 m³
